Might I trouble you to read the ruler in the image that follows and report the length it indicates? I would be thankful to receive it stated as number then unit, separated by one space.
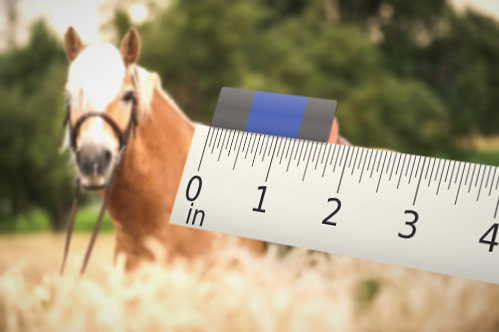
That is 1.6875 in
